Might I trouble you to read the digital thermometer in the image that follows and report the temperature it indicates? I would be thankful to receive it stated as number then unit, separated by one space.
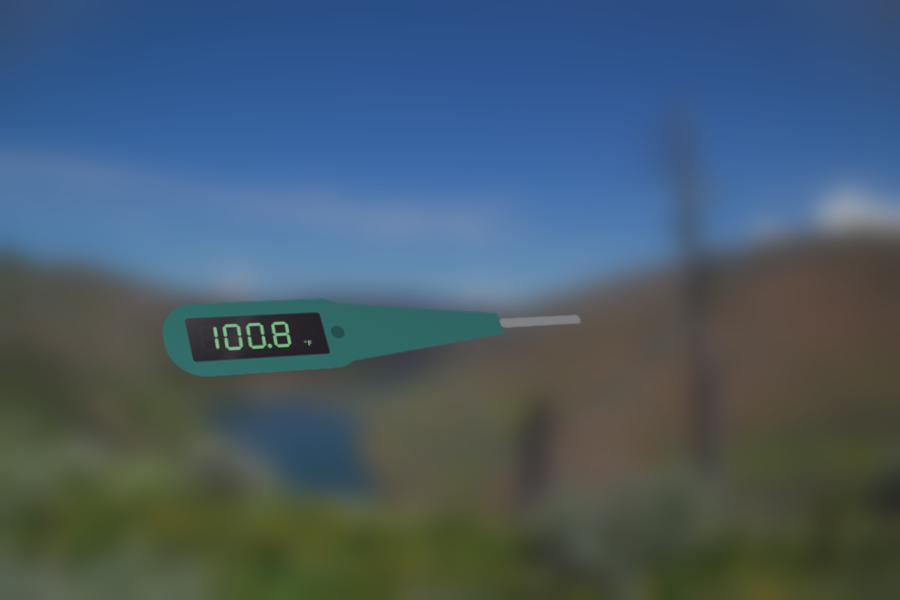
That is 100.8 °F
